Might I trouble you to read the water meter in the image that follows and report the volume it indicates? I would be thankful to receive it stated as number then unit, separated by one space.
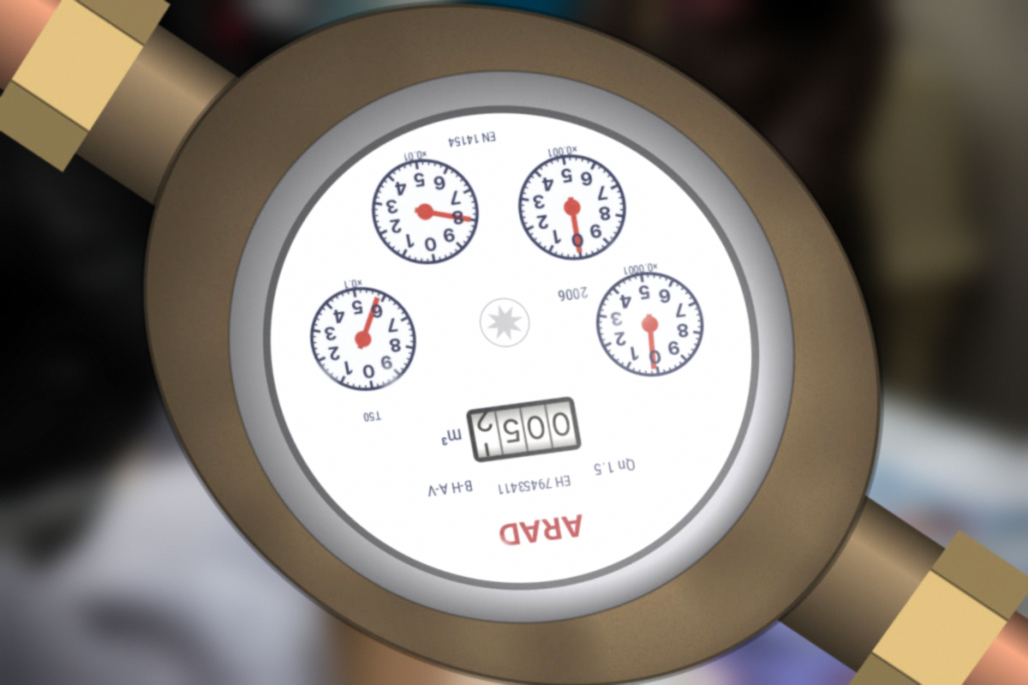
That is 51.5800 m³
